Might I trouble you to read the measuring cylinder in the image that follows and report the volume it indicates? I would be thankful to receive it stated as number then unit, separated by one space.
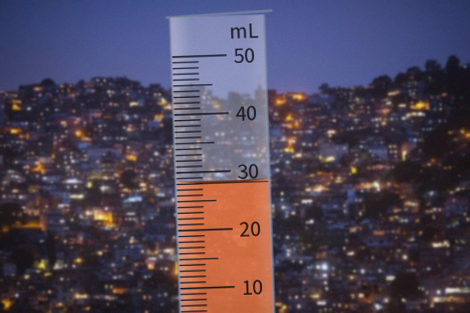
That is 28 mL
